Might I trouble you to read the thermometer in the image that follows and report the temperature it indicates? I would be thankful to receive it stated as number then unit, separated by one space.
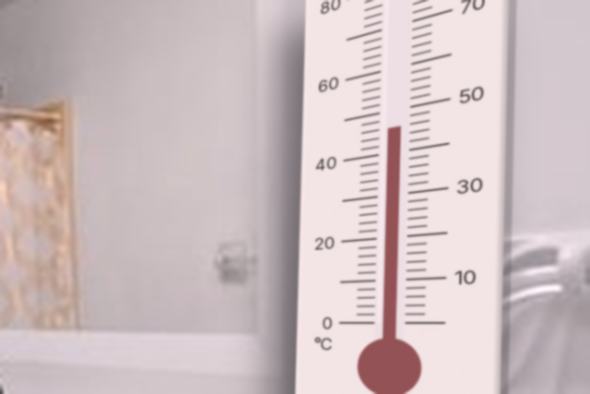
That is 46 °C
